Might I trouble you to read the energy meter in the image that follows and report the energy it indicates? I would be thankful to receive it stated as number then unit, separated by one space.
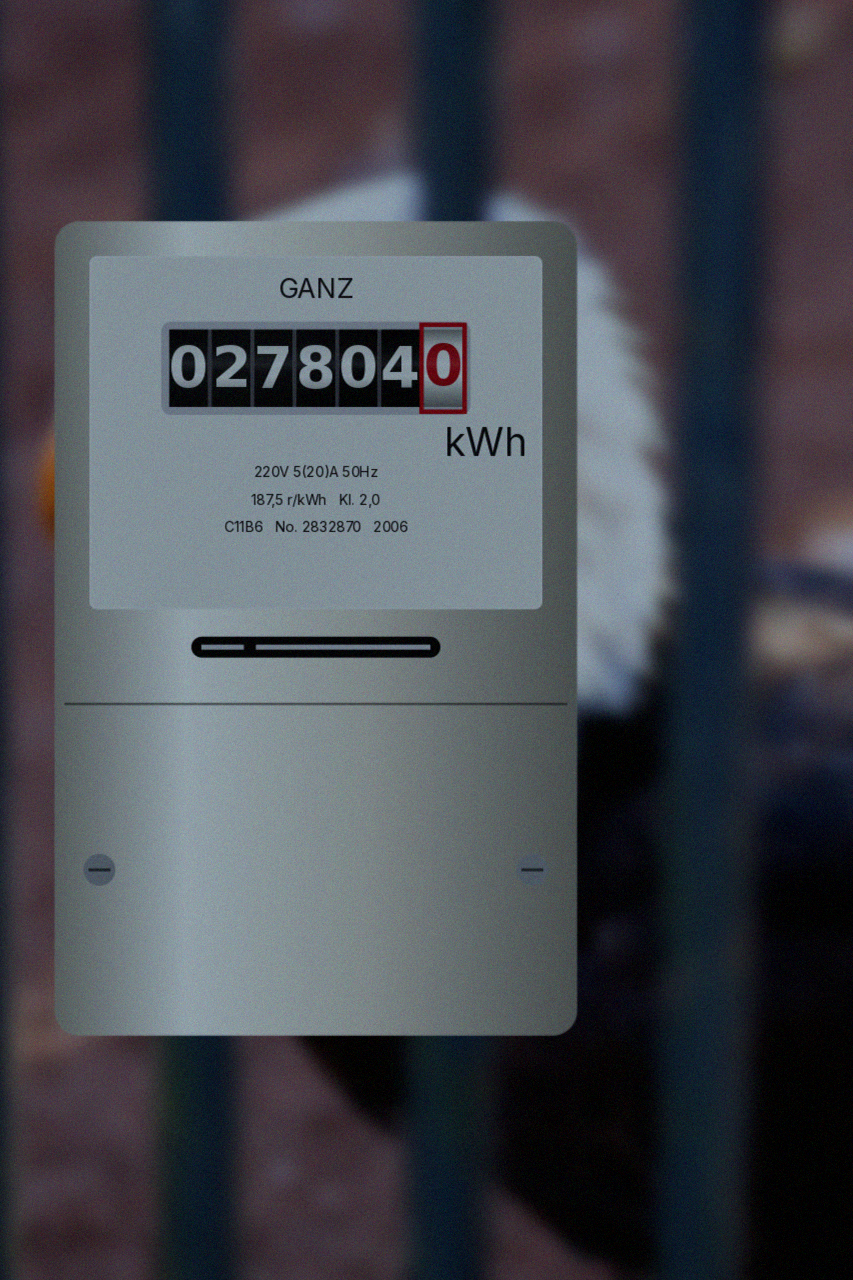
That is 27804.0 kWh
